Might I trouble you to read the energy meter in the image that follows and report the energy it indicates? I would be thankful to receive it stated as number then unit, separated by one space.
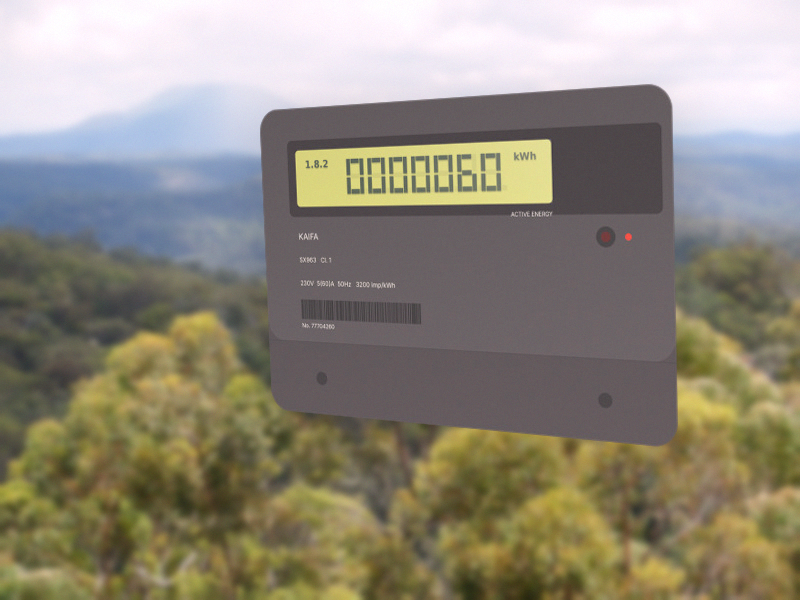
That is 60 kWh
